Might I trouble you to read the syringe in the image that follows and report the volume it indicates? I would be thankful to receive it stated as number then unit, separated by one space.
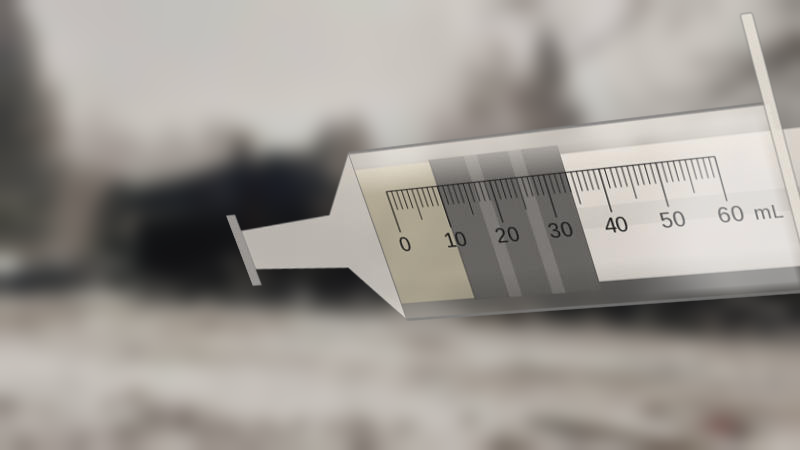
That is 10 mL
